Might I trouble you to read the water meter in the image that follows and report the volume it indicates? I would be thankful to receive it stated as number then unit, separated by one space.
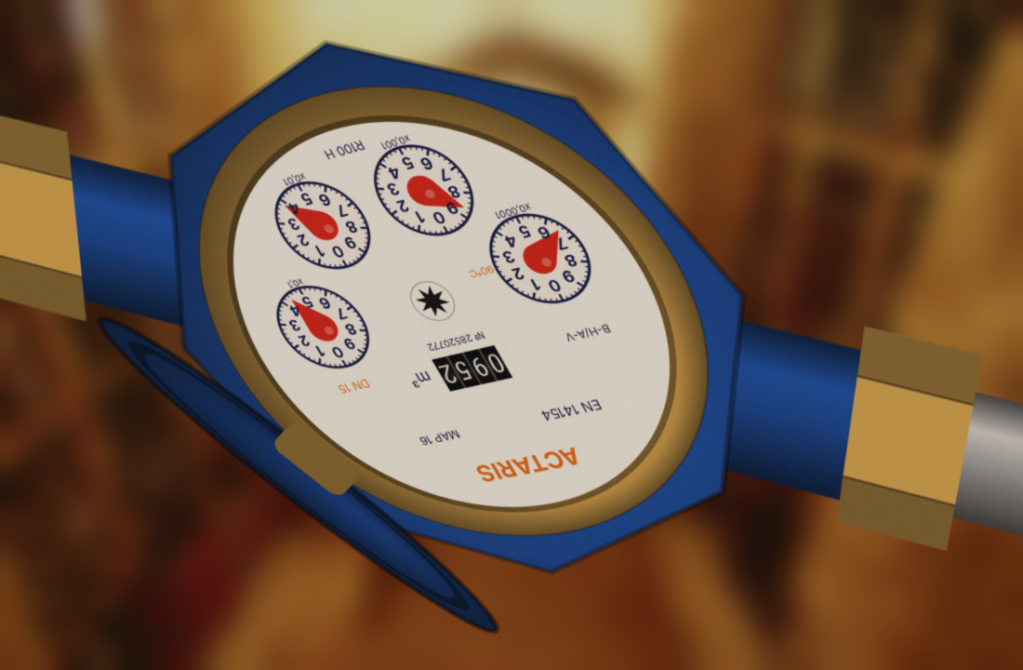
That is 952.4386 m³
